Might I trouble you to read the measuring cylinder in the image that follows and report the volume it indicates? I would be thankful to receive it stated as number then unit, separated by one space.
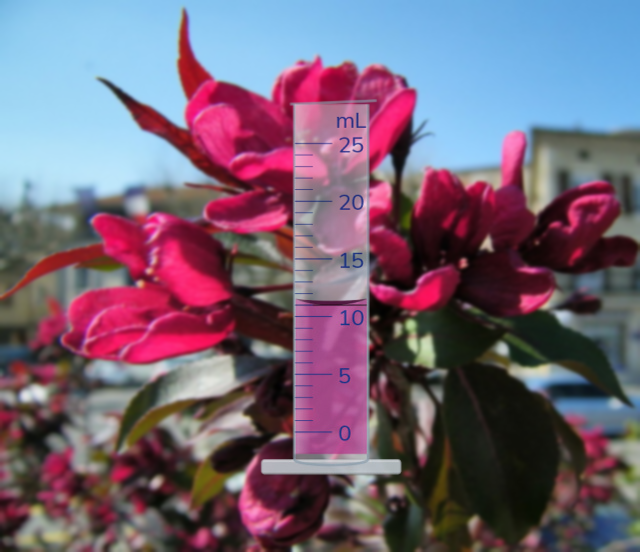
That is 11 mL
